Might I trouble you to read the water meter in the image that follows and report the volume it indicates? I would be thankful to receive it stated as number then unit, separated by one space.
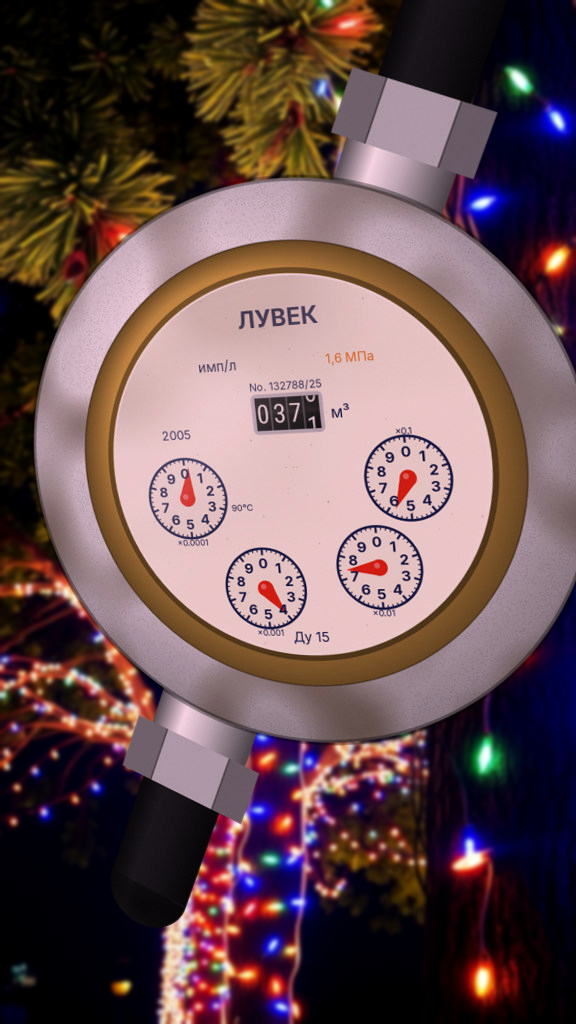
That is 370.5740 m³
